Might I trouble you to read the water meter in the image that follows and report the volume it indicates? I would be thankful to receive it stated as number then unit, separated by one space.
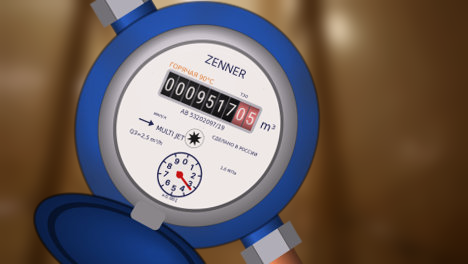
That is 9517.053 m³
